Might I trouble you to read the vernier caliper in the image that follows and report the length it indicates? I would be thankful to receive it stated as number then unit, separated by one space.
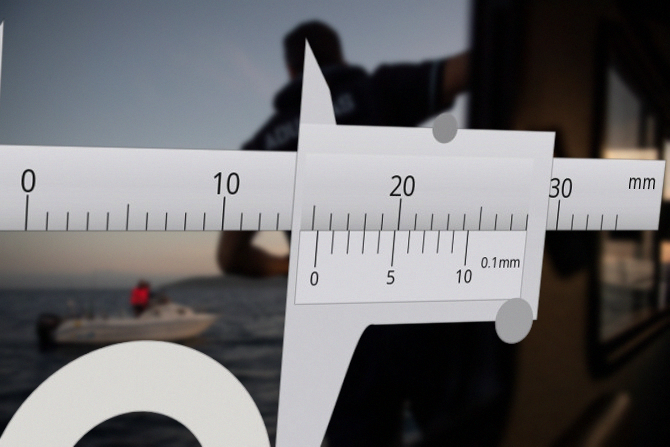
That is 15.3 mm
